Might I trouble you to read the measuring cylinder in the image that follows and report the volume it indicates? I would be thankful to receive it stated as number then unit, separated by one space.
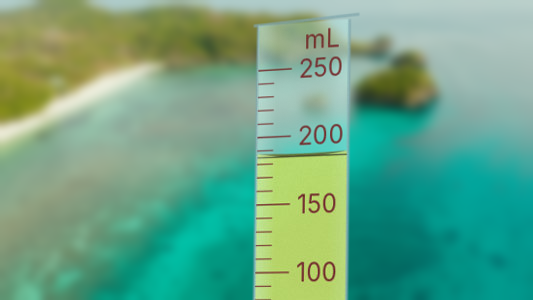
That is 185 mL
